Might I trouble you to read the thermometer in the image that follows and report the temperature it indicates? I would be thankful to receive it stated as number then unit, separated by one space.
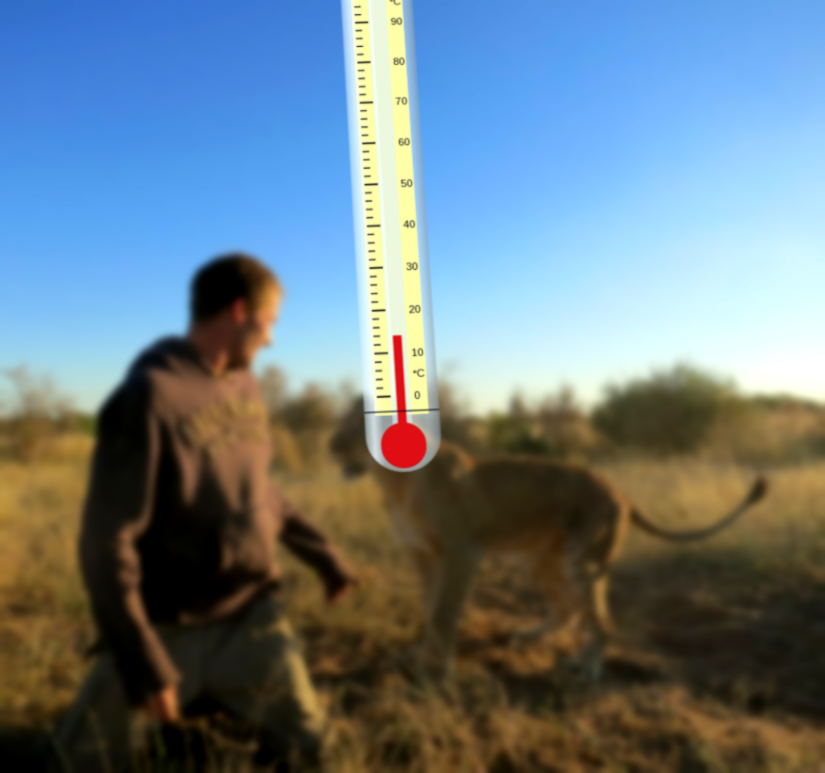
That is 14 °C
